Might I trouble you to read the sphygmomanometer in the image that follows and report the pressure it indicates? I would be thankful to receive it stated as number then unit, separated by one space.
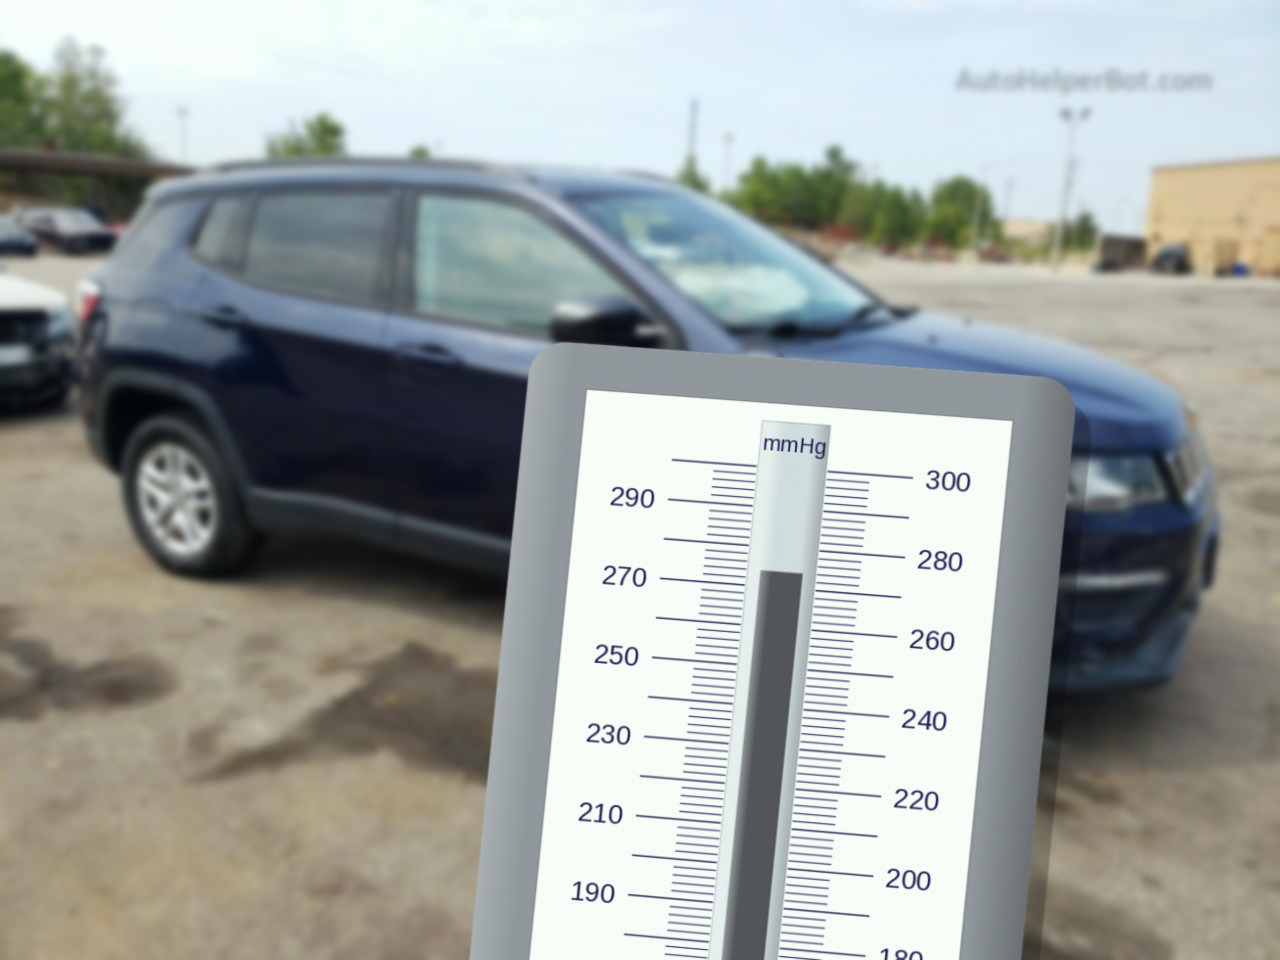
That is 274 mmHg
